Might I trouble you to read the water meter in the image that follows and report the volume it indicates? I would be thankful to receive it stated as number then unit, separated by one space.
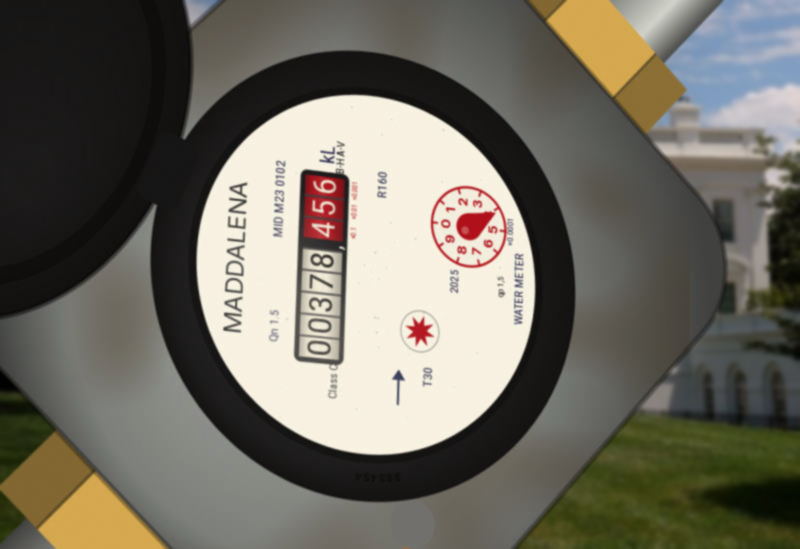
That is 378.4564 kL
